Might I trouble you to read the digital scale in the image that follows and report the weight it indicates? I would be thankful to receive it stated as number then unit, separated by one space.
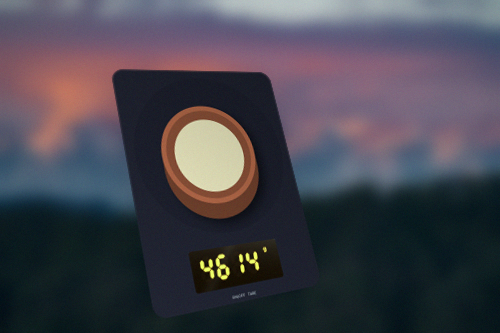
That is 4614 g
